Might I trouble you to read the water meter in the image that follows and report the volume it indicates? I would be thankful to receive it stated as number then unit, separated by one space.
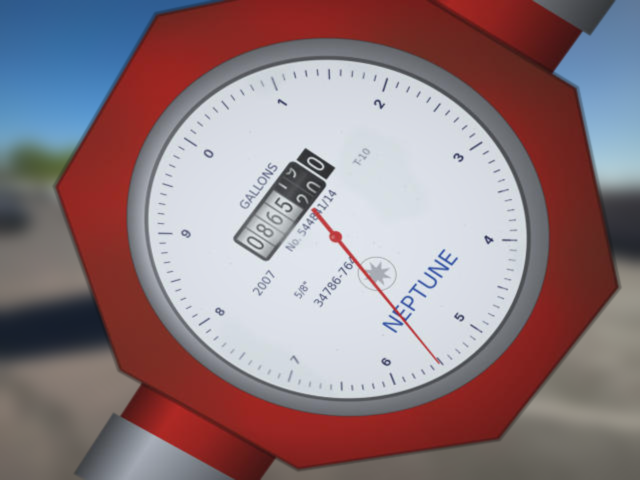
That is 865195.5 gal
